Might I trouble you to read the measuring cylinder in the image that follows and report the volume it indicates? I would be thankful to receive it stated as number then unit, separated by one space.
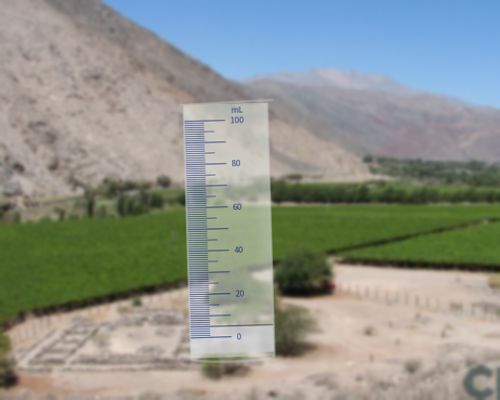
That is 5 mL
